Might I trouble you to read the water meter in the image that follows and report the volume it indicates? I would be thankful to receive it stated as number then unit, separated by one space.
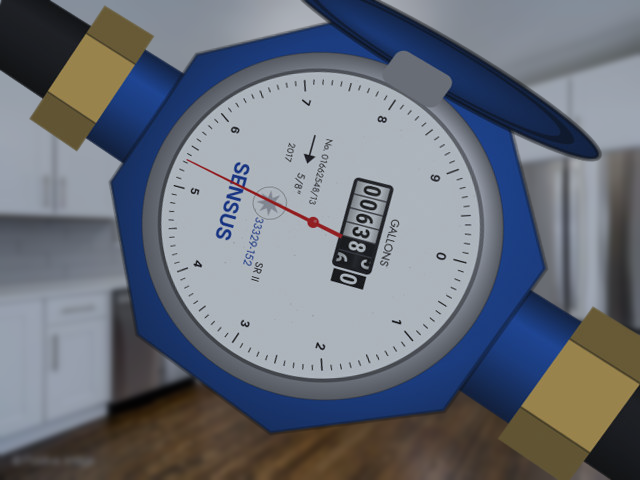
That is 63855.3 gal
